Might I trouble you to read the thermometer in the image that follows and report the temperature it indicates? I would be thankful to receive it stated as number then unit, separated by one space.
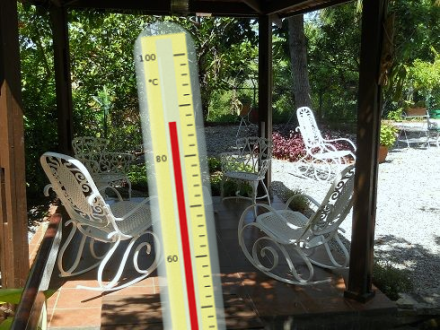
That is 87 °C
